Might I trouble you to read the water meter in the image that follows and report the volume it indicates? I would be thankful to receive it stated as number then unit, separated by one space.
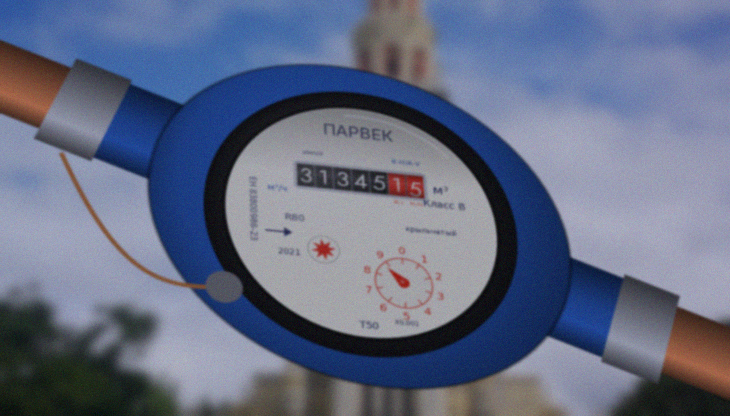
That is 31345.148 m³
